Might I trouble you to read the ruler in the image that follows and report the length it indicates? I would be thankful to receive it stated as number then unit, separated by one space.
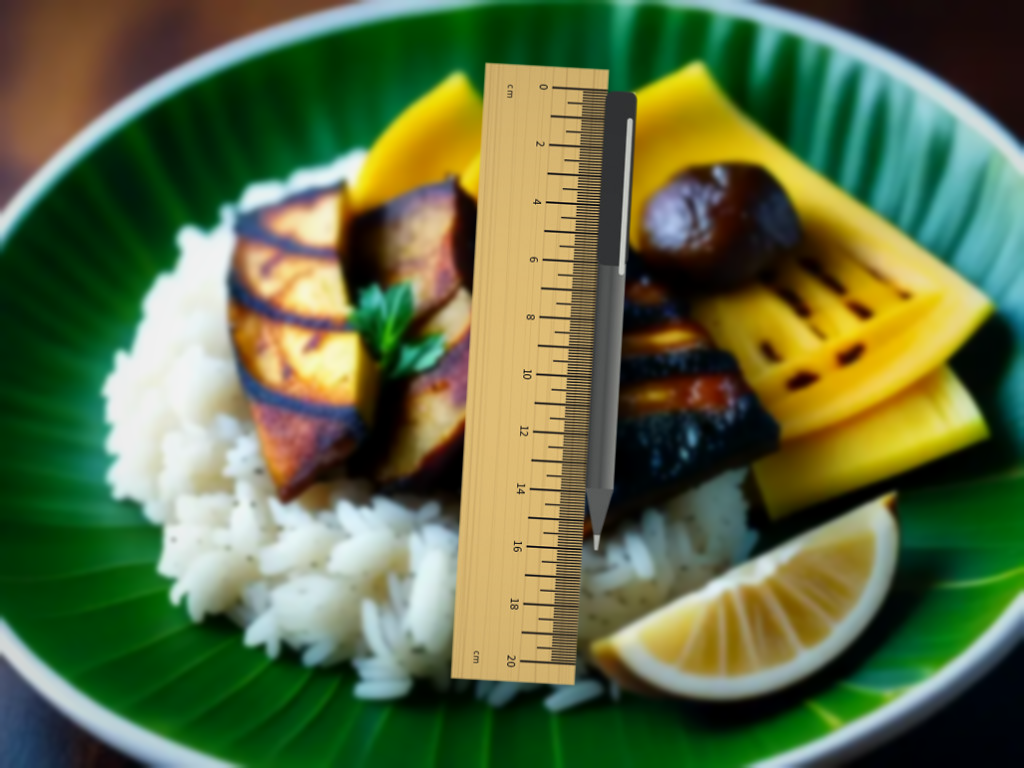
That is 16 cm
